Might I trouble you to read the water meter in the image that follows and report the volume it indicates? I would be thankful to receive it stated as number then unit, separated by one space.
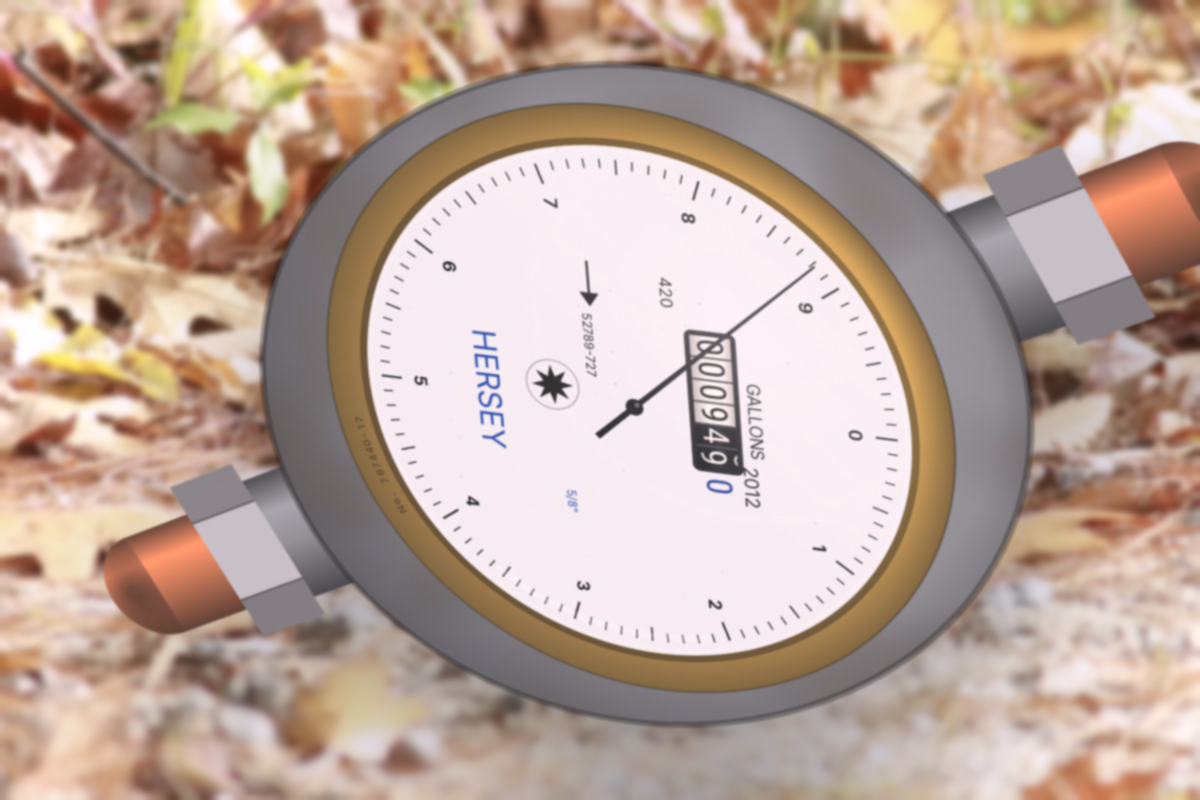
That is 9488.8 gal
